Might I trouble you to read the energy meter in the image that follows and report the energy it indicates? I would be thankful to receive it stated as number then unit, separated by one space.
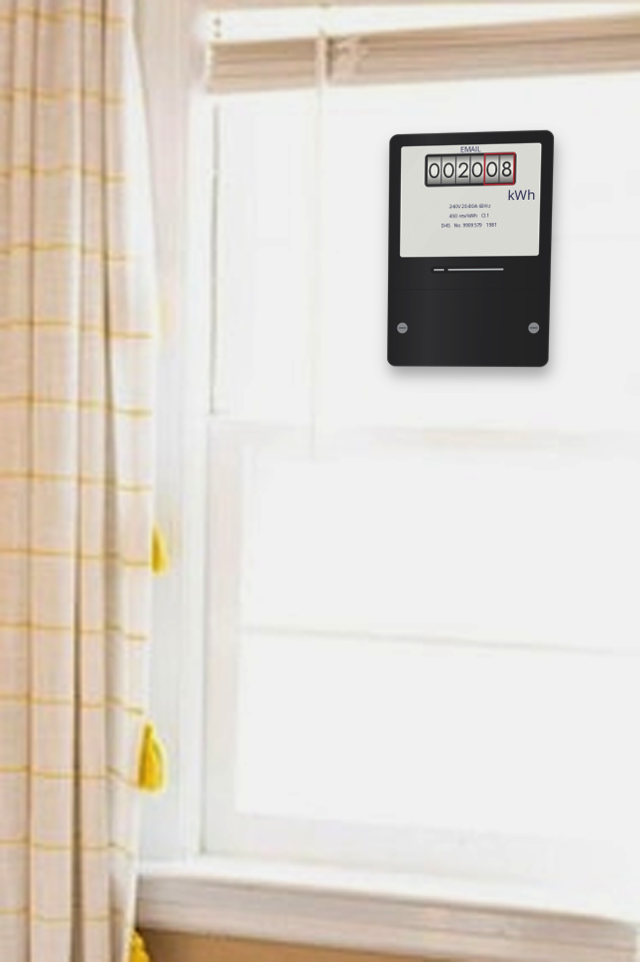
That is 20.08 kWh
